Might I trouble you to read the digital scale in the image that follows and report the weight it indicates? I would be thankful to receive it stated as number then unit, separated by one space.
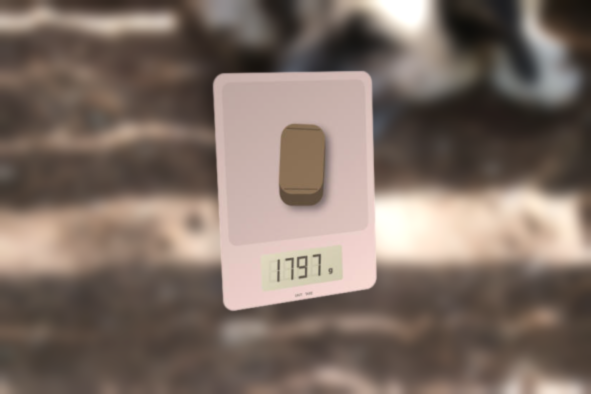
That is 1797 g
